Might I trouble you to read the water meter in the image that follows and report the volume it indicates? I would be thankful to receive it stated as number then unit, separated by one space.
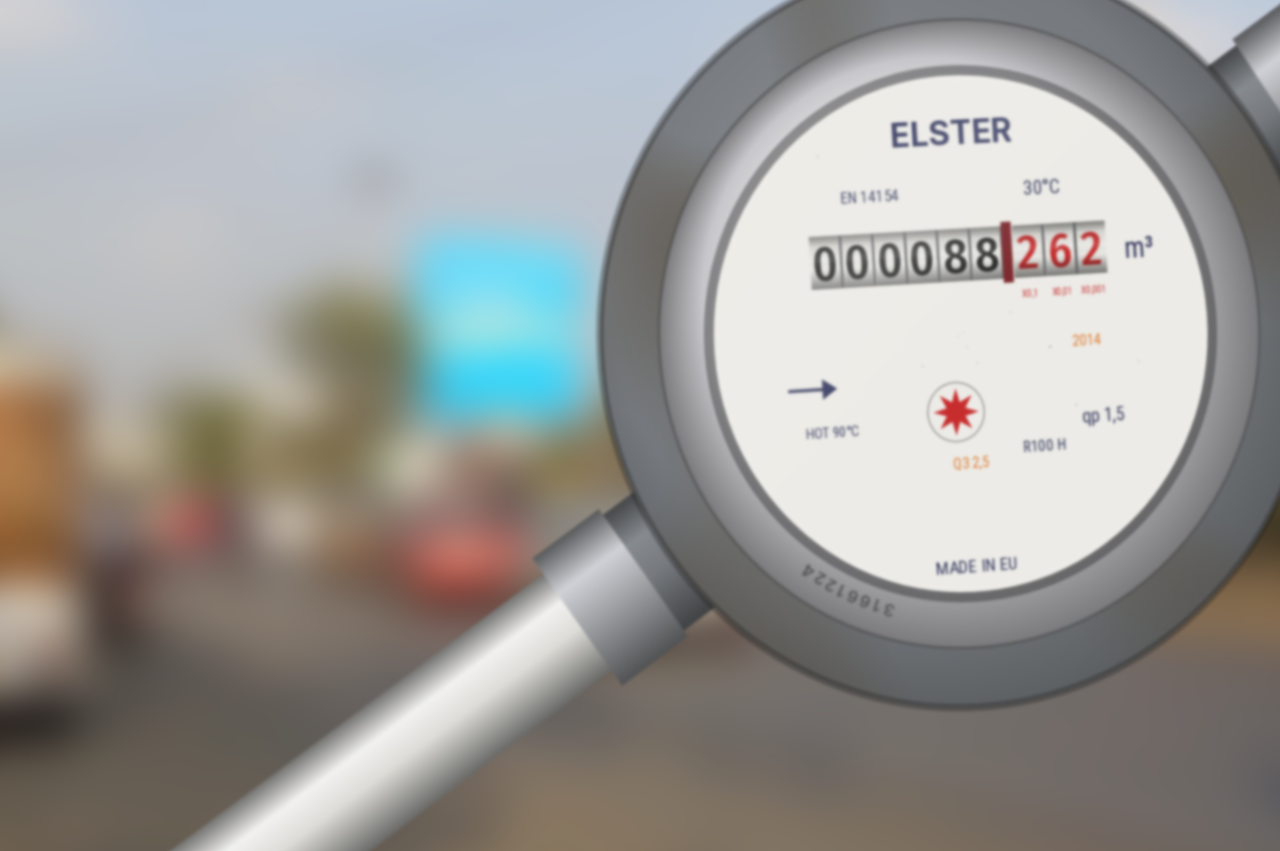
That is 88.262 m³
